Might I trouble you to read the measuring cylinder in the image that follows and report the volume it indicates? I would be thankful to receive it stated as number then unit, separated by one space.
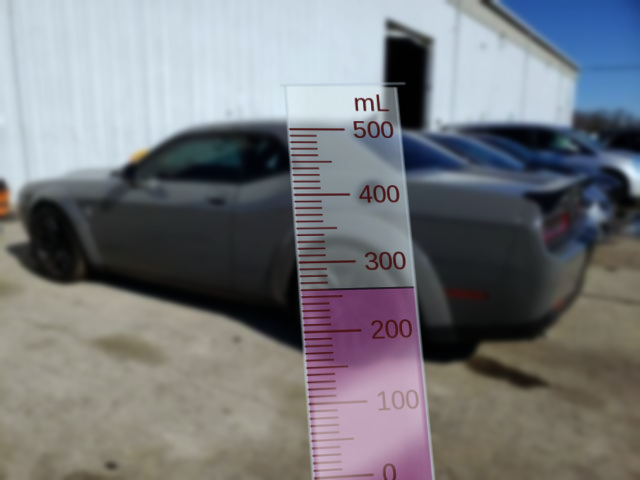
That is 260 mL
